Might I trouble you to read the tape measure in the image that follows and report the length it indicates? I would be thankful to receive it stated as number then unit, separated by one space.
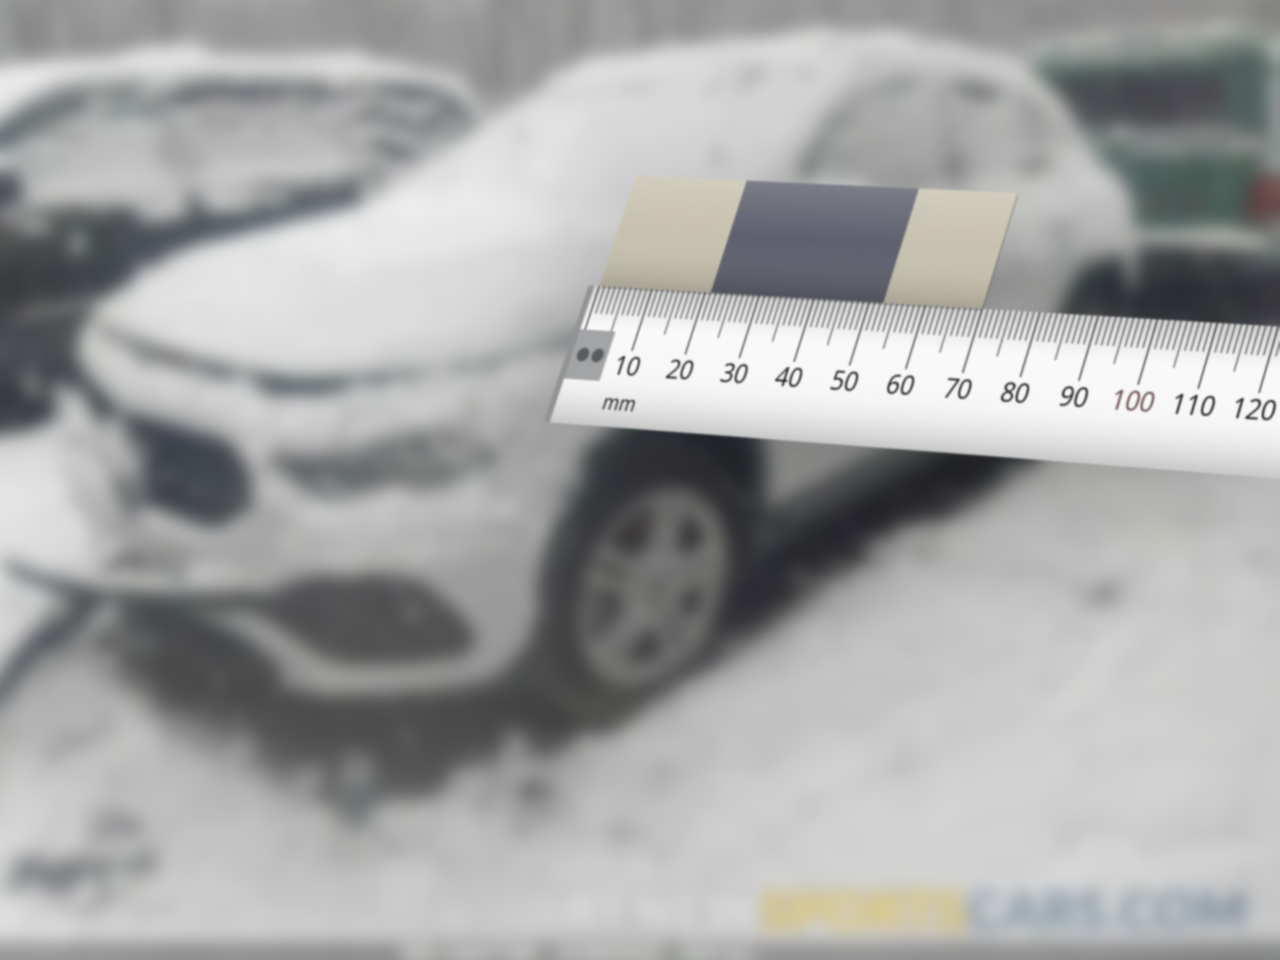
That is 70 mm
